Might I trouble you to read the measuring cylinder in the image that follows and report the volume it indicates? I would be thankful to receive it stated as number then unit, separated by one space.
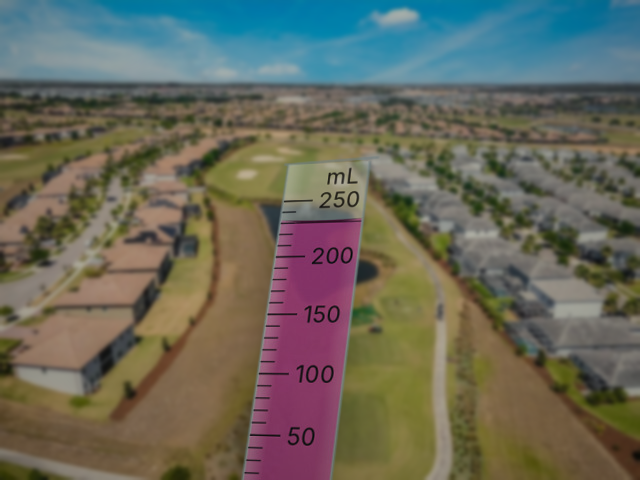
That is 230 mL
